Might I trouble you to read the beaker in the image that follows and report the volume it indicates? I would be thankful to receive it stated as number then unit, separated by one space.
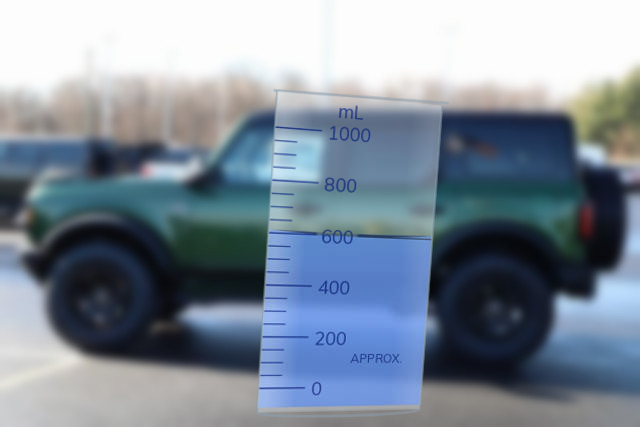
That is 600 mL
